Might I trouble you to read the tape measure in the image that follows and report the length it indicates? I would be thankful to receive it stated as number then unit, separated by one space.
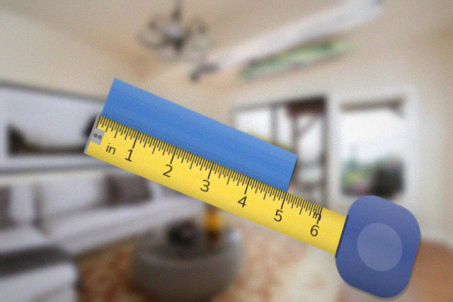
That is 5 in
